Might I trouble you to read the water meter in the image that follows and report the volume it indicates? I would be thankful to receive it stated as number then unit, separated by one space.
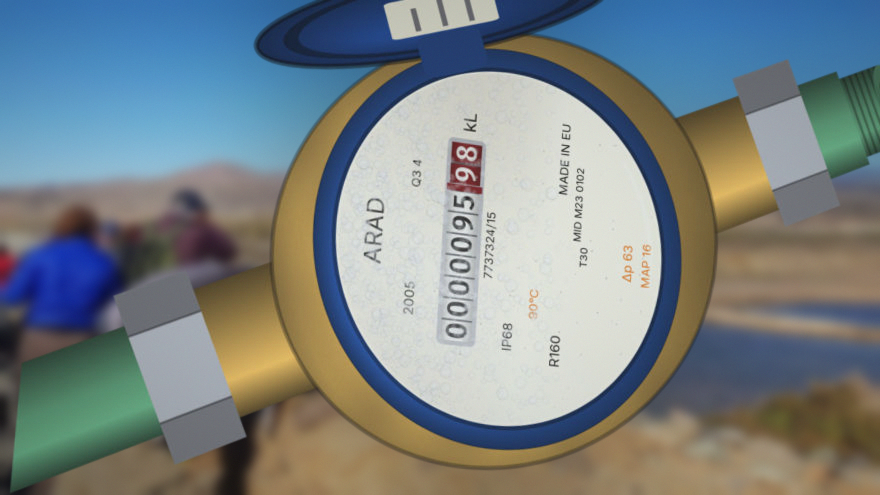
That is 95.98 kL
